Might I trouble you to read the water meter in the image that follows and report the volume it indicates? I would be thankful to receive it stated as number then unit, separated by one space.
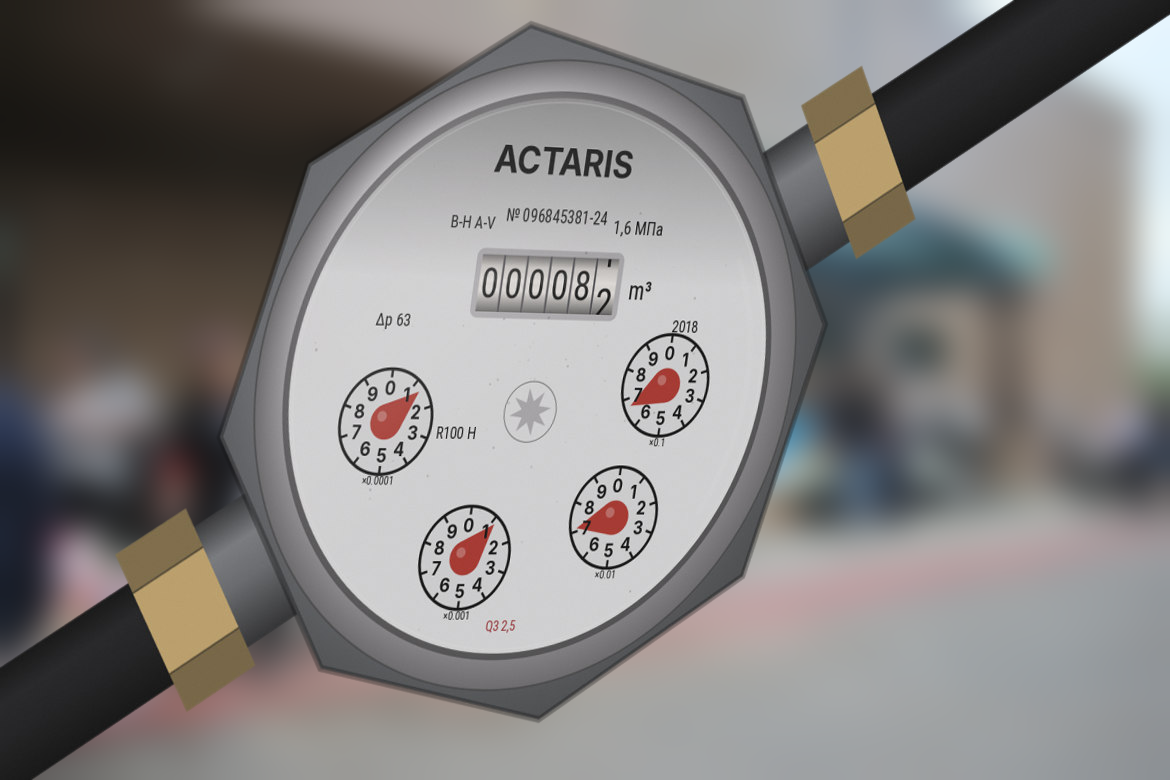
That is 81.6711 m³
